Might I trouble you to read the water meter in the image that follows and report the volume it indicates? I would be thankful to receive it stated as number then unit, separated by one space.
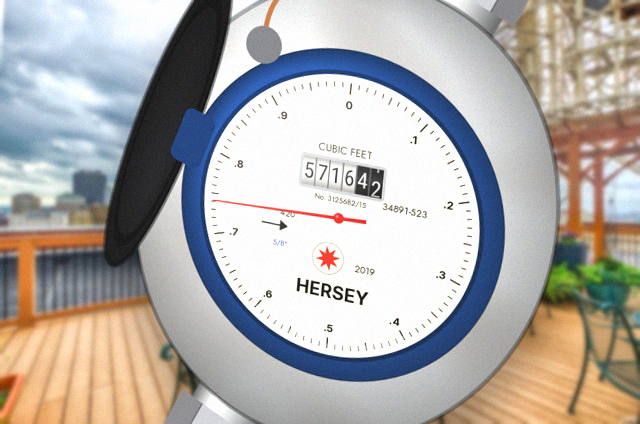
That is 571641.74 ft³
